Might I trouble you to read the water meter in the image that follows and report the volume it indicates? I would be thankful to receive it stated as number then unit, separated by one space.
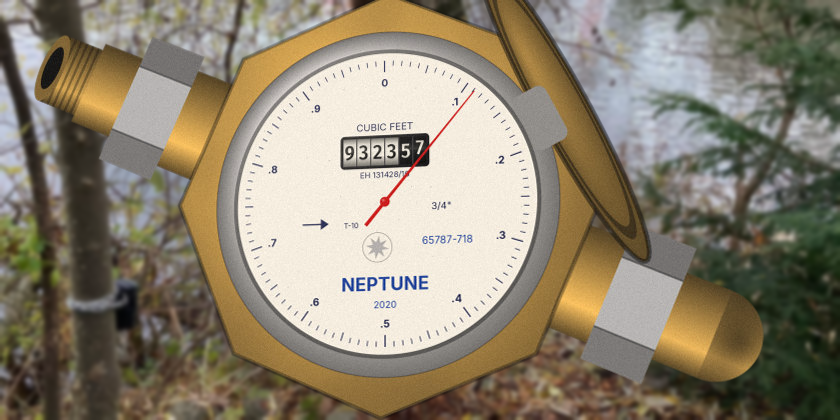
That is 932357.11 ft³
